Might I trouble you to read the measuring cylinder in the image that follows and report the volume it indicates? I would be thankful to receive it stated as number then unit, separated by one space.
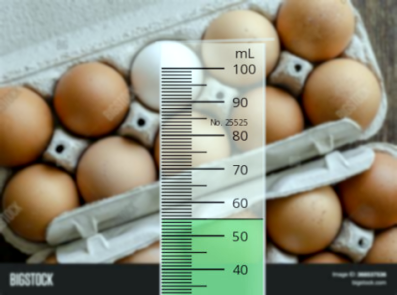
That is 55 mL
